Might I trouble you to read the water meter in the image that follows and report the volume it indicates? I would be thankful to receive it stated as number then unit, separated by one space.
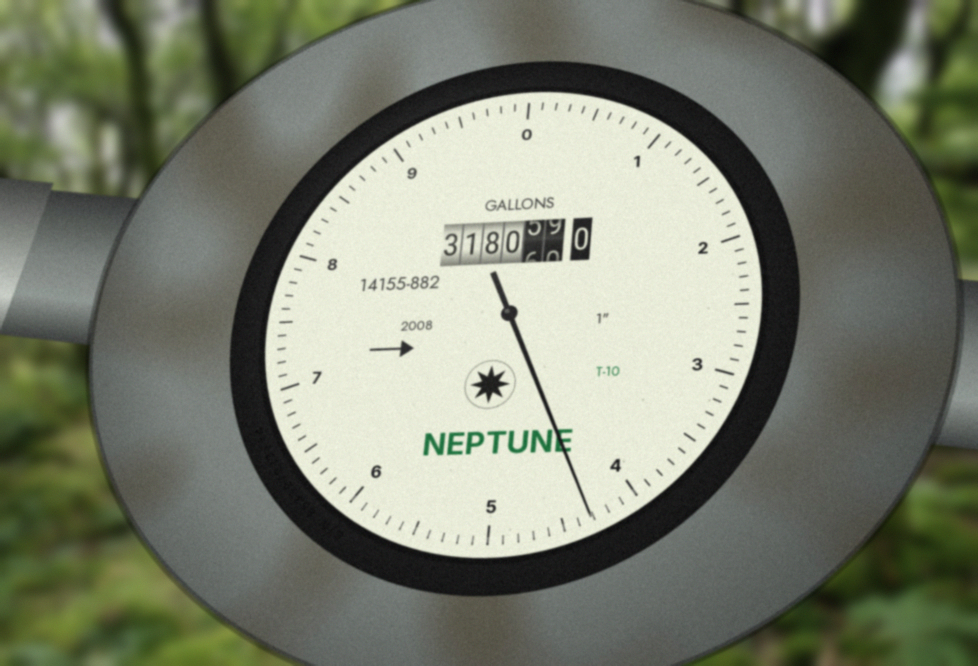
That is 3180594.3 gal
